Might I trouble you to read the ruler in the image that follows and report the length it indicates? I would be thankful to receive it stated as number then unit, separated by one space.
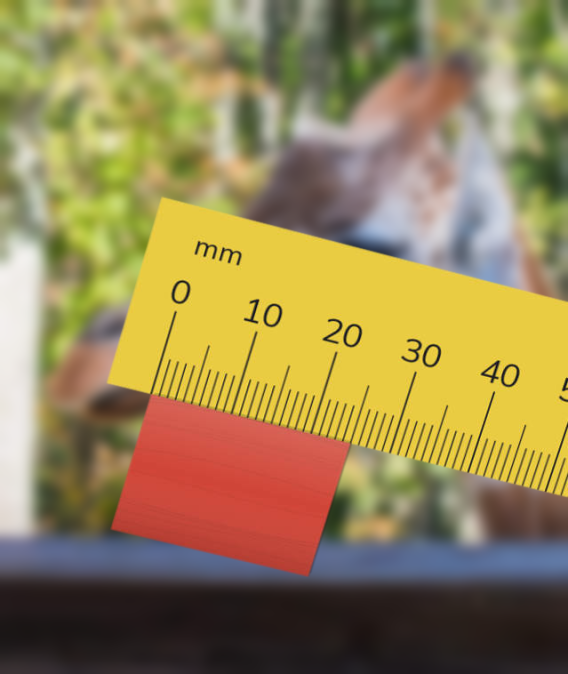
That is 25 mm
